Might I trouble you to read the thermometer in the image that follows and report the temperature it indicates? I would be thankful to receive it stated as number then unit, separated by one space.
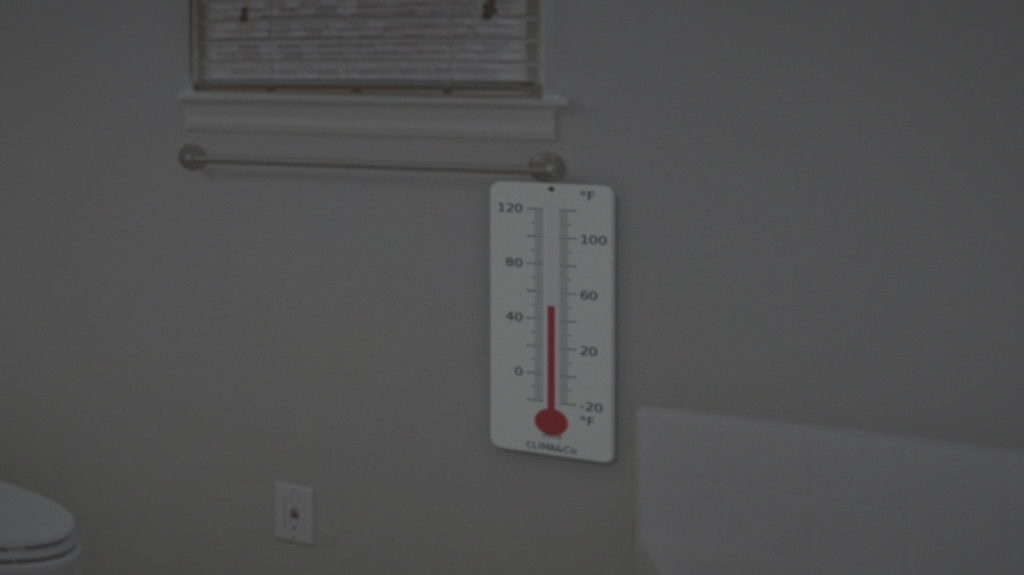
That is 50 °F
